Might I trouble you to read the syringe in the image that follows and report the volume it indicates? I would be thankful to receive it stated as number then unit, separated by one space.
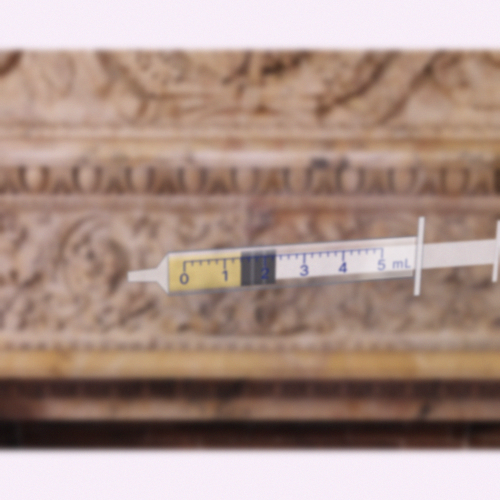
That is 1.4 mL
